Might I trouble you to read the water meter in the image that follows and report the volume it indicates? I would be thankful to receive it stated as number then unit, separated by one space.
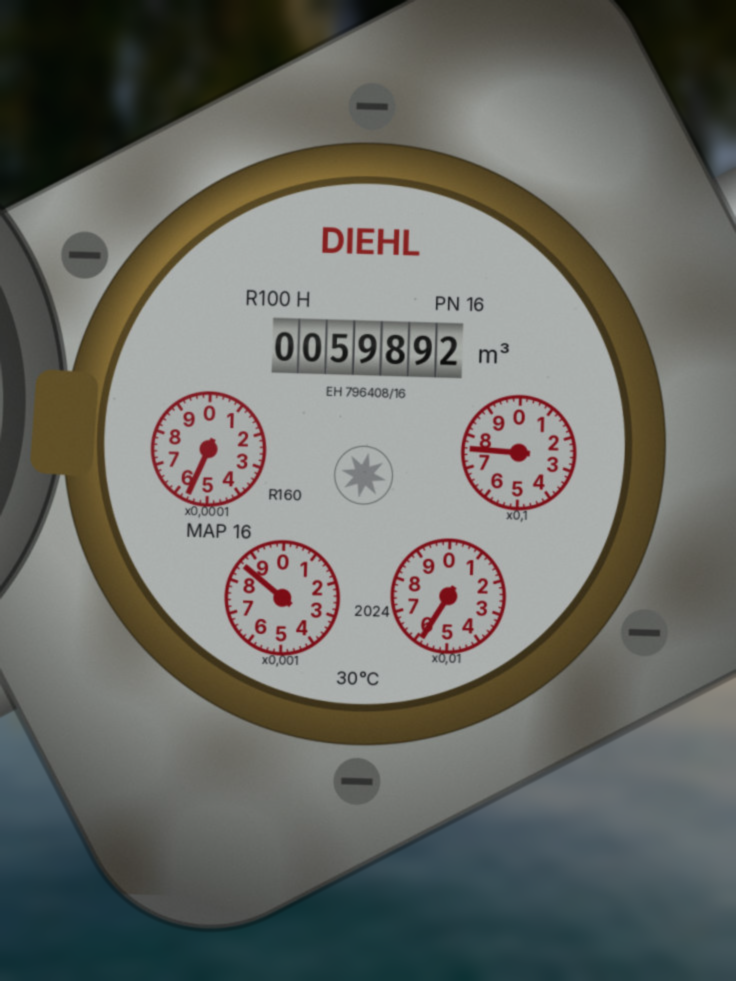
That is 59892.7585 m³
